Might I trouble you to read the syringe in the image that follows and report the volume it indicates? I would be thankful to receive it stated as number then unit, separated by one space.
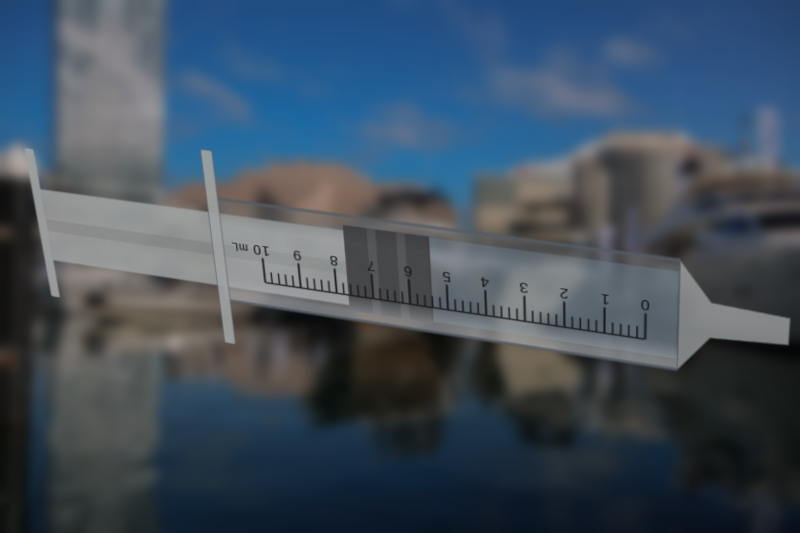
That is 5.4 mL
